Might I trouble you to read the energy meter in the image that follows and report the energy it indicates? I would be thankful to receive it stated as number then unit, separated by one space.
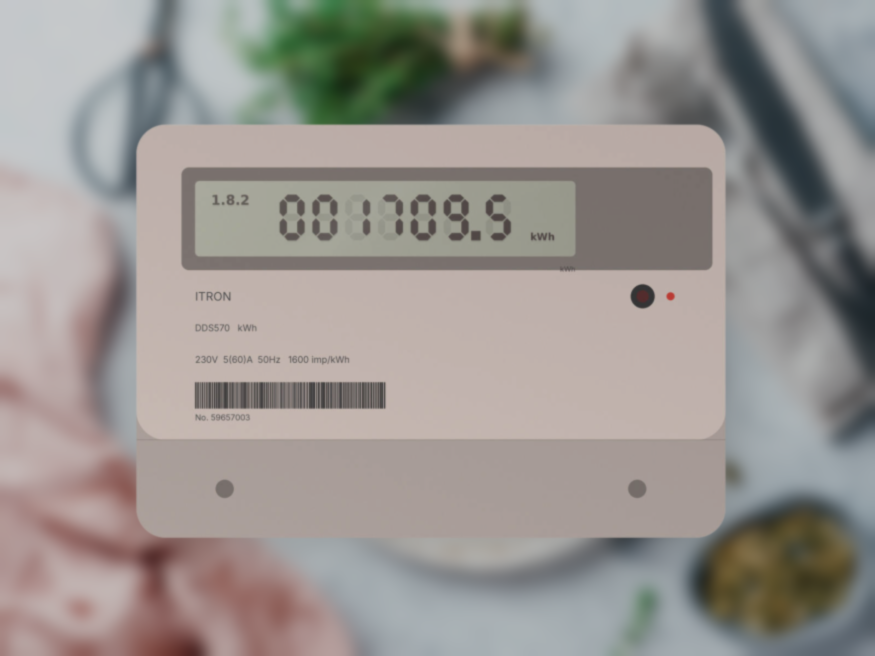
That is 1709.5 kWh
